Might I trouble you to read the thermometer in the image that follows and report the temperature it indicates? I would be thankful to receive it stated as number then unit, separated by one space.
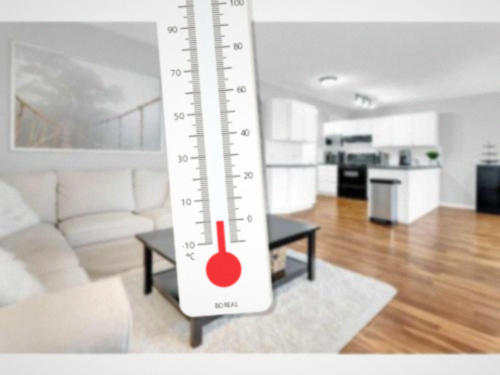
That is 0 °C
